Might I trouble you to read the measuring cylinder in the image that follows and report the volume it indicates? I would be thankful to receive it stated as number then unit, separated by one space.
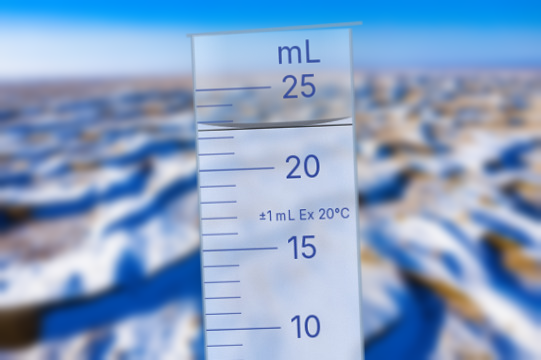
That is 22.5 mL
